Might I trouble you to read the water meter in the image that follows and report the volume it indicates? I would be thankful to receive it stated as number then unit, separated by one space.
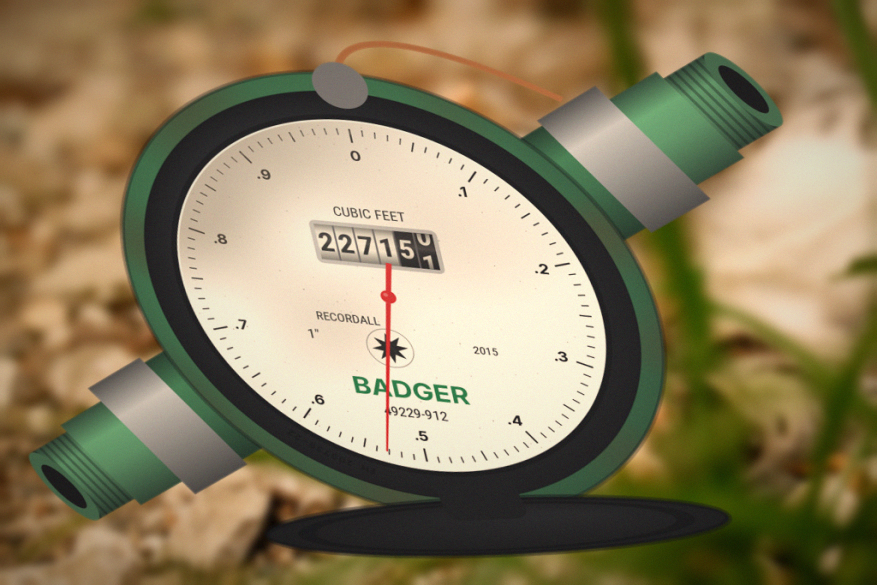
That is 227150.53 ft³
